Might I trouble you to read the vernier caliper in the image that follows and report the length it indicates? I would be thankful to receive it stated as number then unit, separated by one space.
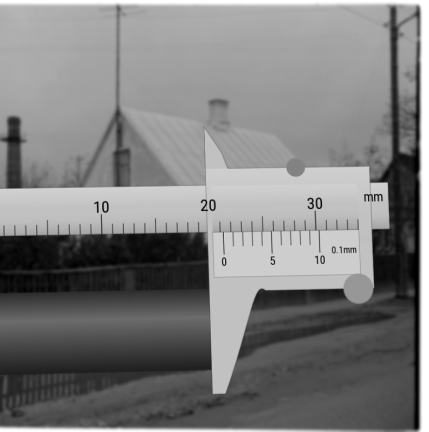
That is 21.3 mm
